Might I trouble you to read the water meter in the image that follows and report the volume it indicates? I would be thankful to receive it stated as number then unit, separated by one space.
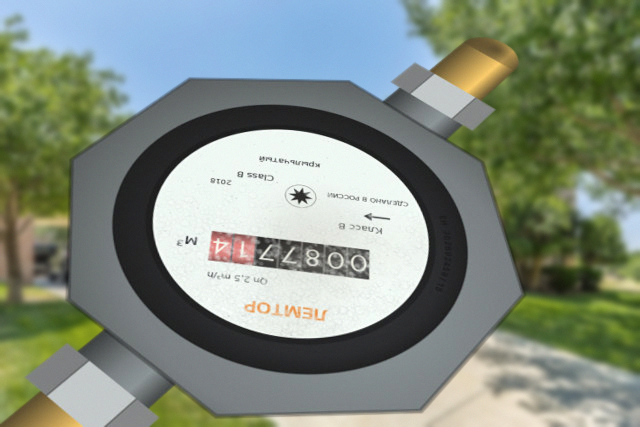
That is 877.14 m³
